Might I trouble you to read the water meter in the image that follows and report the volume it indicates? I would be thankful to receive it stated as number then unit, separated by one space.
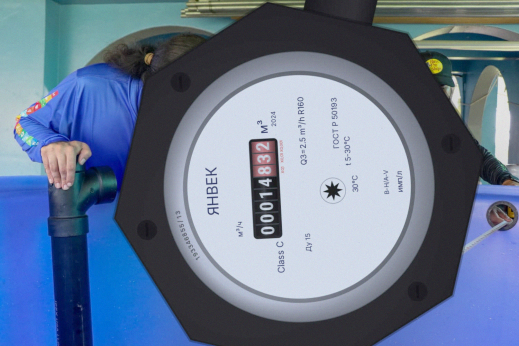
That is 14.832 m³
